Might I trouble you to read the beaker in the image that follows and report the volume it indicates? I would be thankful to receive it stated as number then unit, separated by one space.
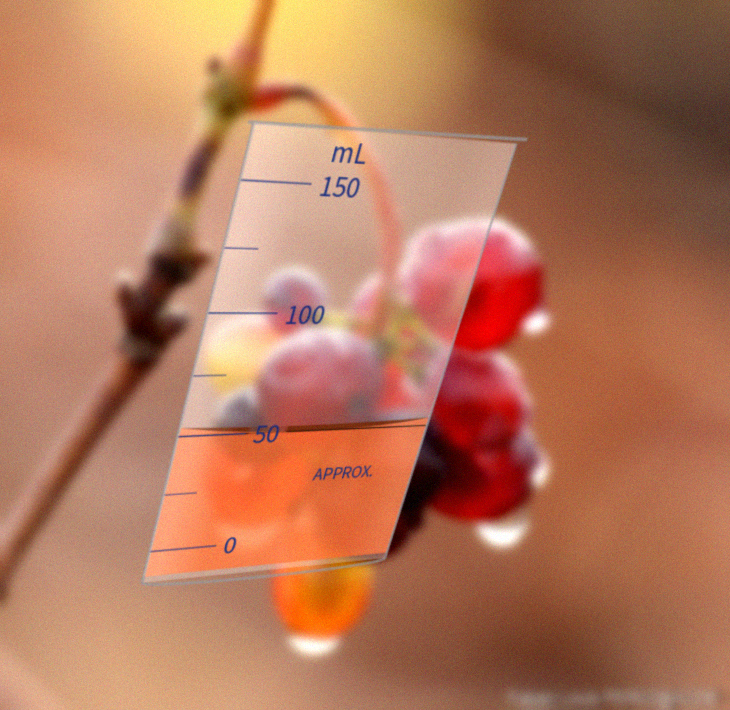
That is 50 mL
